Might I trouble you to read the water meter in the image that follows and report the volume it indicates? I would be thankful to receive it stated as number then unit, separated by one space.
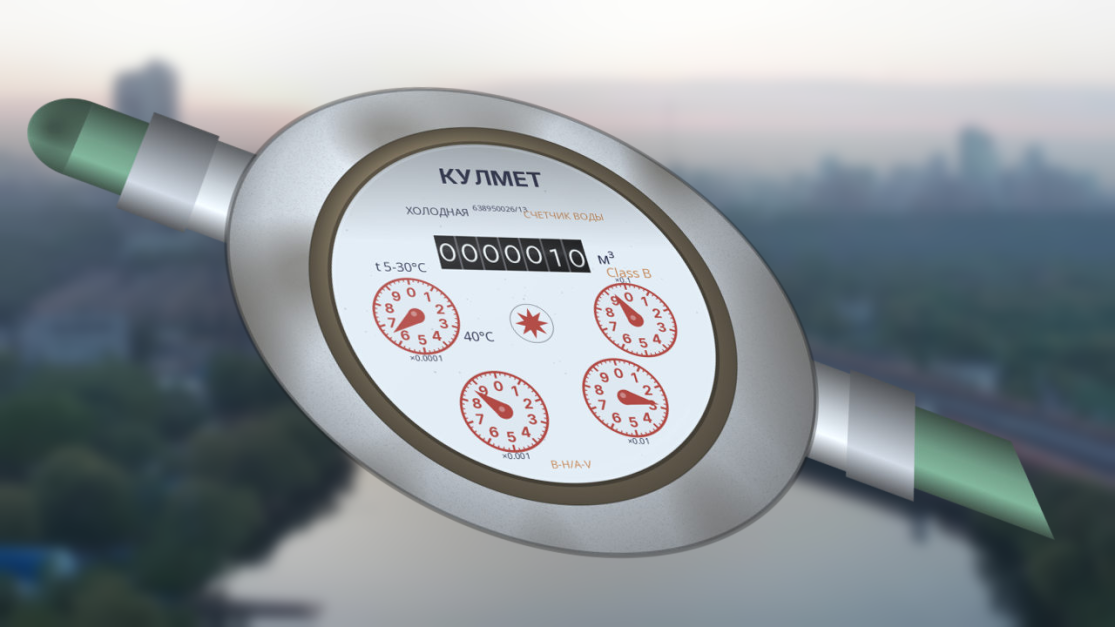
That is 9.9286 m³
